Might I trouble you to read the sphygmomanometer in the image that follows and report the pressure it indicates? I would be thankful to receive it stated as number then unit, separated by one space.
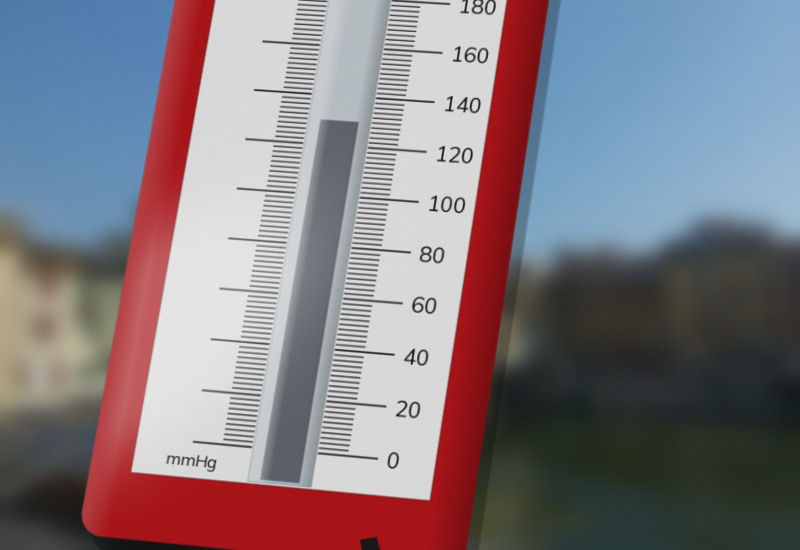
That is 130 mmHg
